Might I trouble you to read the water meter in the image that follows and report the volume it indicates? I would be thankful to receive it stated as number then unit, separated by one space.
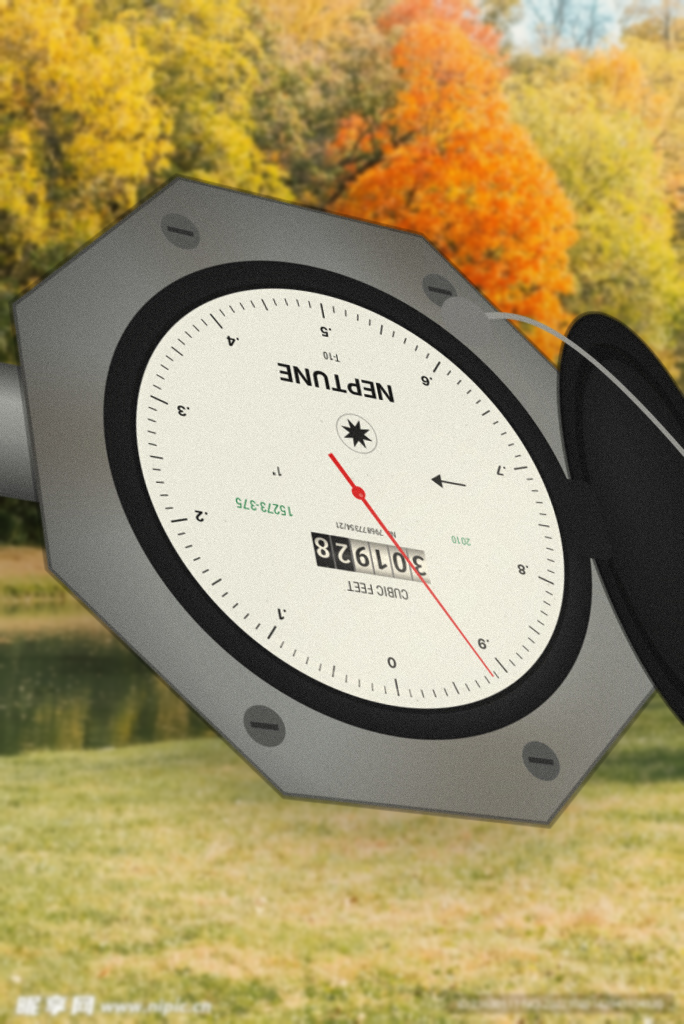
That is 301927.91 ft³
